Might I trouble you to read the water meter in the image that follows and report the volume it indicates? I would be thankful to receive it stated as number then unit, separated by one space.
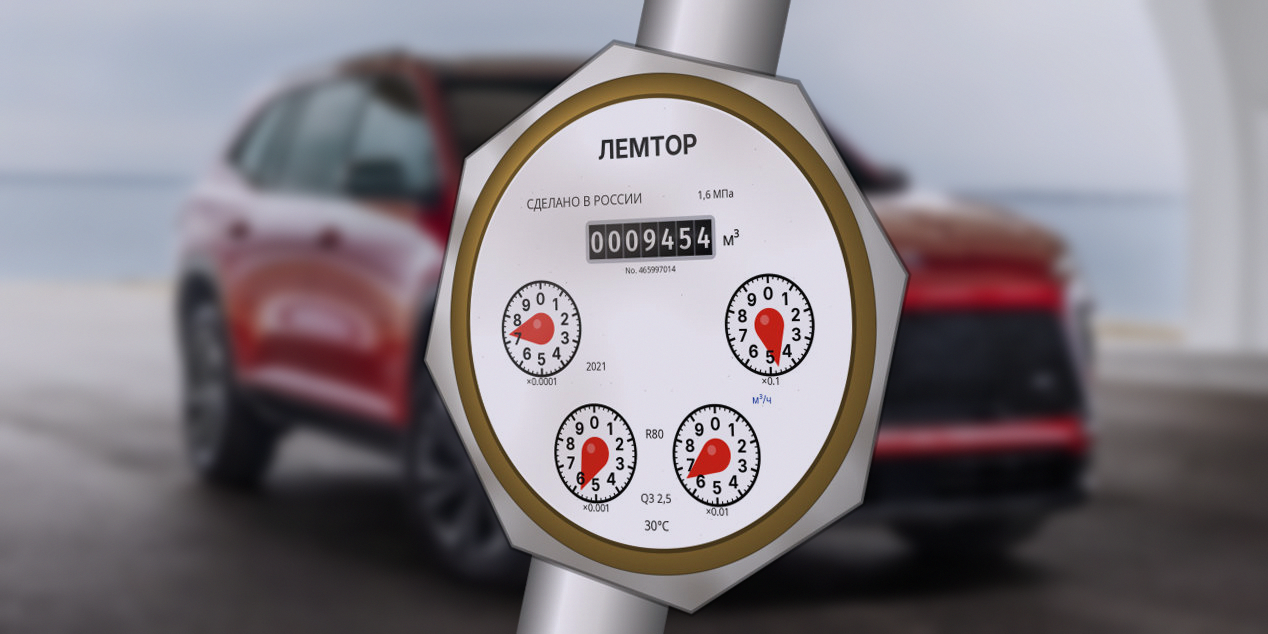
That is 9454.4657 m³
